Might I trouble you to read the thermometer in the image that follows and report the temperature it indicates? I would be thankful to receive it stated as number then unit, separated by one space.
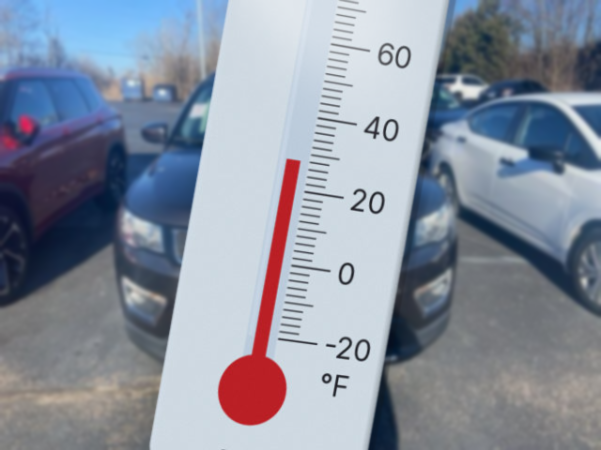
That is 28 °F
